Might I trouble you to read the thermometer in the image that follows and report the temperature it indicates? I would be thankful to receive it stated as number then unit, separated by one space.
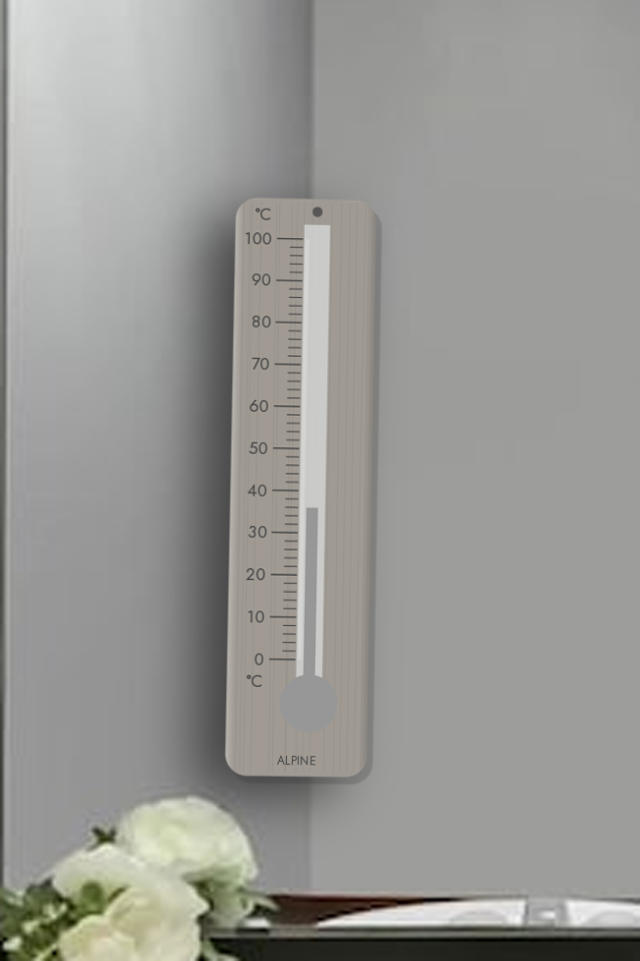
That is 36 °C
